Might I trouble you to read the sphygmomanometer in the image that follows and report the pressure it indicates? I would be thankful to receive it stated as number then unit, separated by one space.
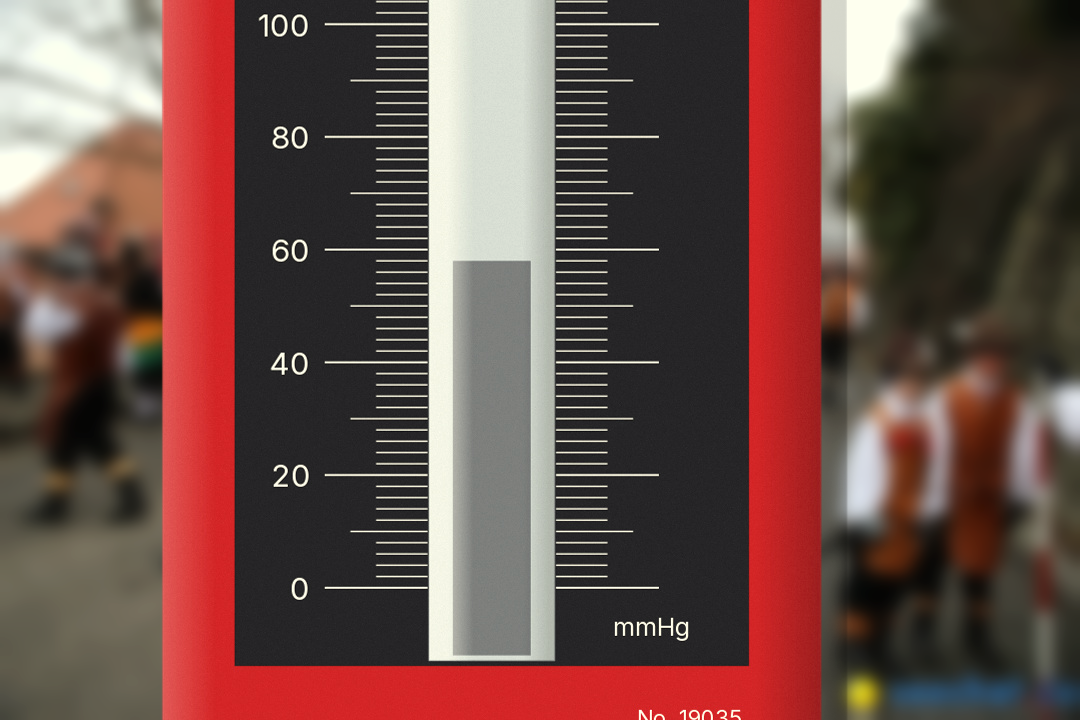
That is 58 mmHg
